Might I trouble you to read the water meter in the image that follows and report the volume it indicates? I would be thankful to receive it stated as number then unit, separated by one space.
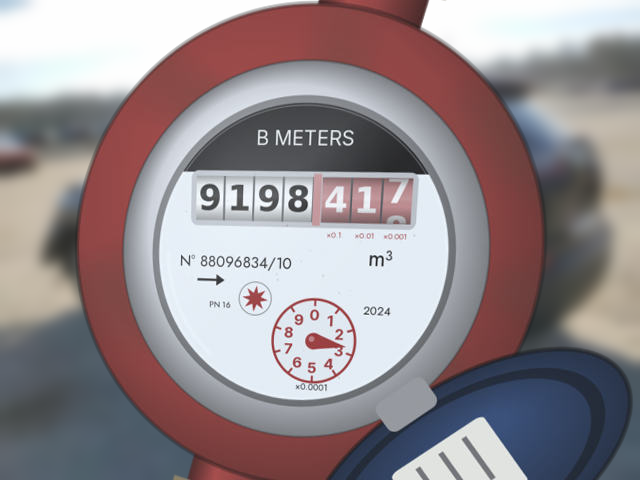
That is 9198.4172 m³
